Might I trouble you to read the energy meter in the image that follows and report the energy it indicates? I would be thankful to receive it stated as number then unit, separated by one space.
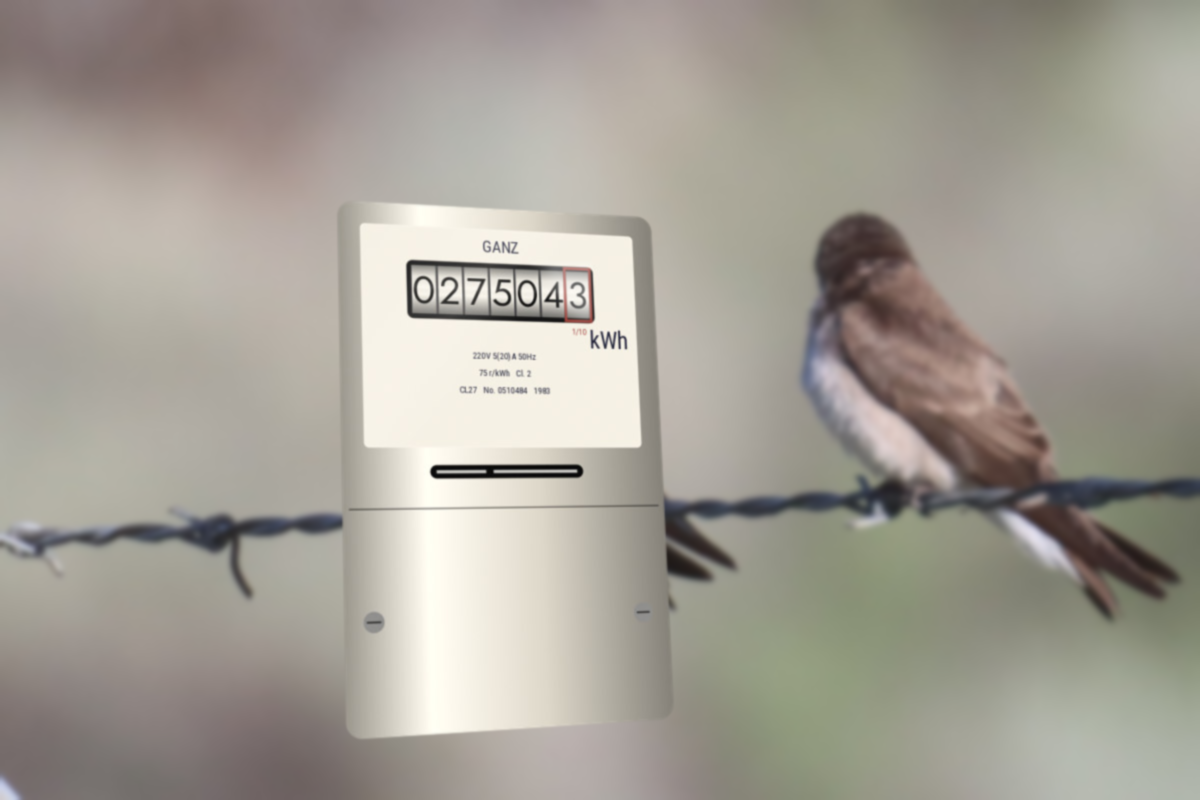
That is 27504.3 kWh
